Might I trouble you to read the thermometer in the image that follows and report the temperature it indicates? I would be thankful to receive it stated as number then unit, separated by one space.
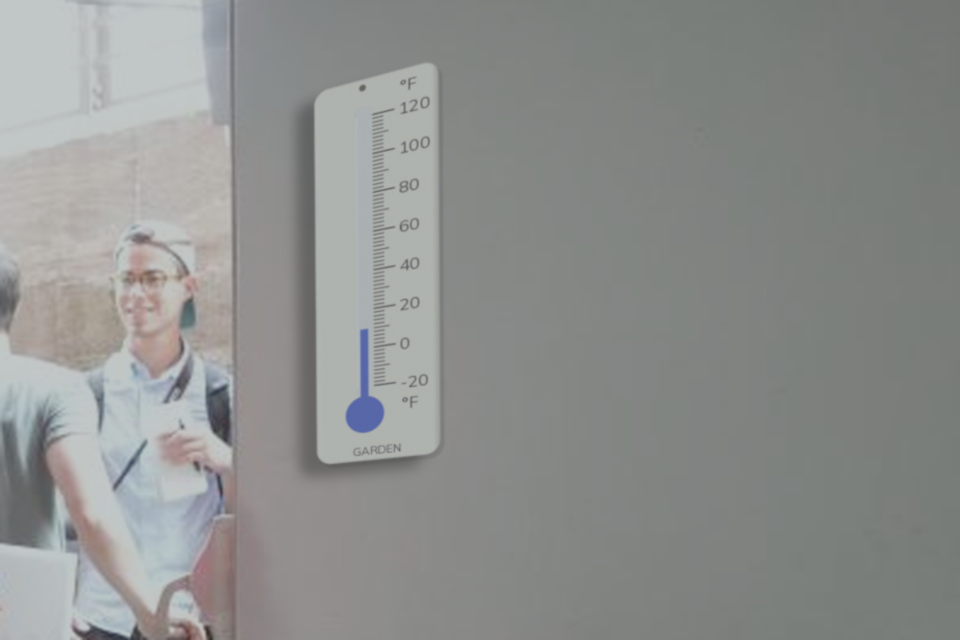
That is 10 °F
